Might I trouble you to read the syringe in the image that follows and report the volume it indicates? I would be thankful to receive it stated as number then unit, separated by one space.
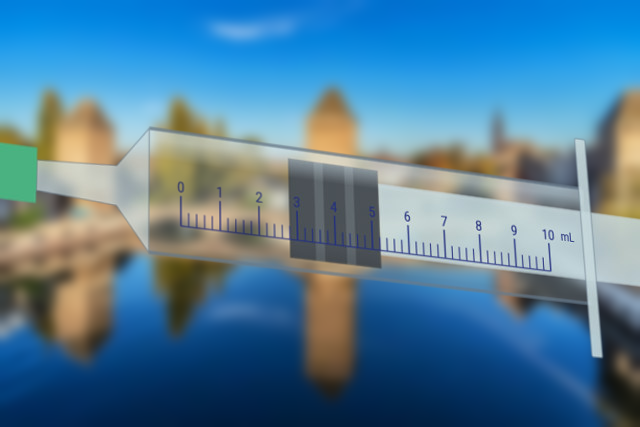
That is 2.8 mL
